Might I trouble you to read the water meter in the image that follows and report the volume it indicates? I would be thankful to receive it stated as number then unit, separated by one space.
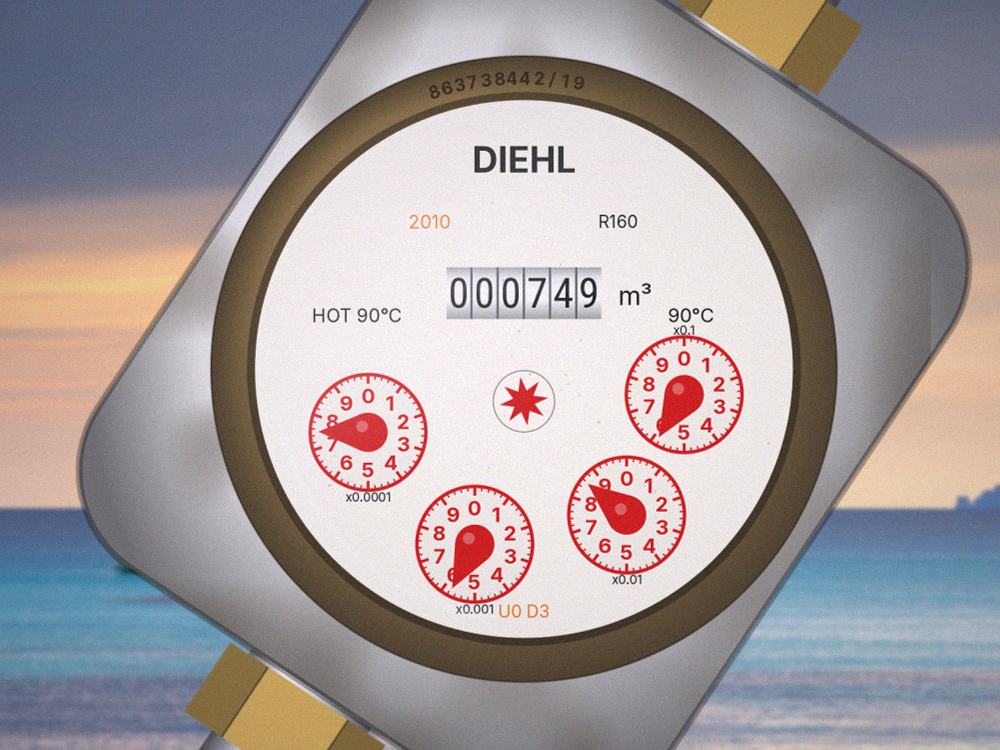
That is 749.5857 m³
